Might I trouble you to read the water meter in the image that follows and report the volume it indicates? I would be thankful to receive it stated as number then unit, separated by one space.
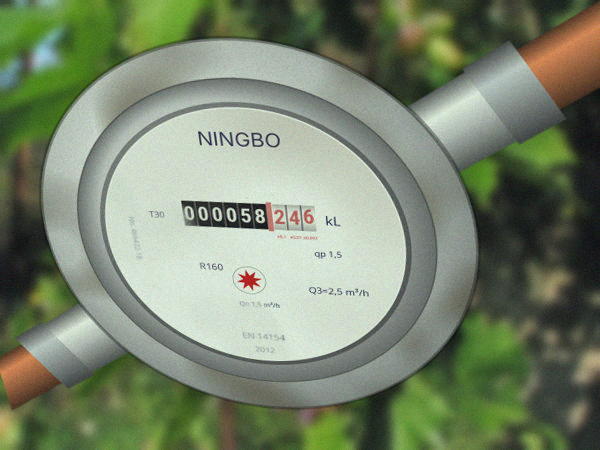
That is 58.246 kL
